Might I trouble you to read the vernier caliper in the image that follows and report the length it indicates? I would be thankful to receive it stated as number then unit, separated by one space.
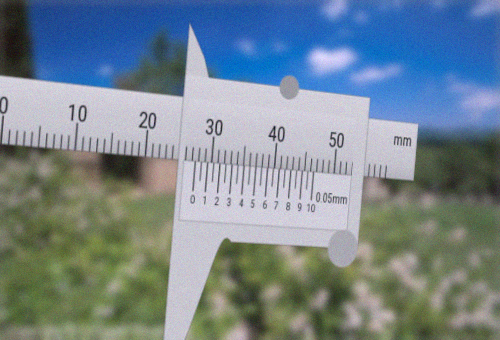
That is 27.5 mm
